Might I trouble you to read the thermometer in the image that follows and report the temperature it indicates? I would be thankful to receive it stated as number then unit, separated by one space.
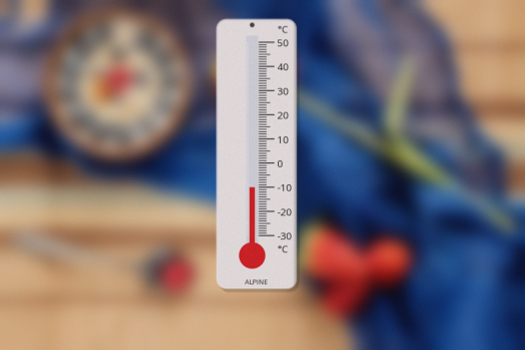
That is -10 °C
